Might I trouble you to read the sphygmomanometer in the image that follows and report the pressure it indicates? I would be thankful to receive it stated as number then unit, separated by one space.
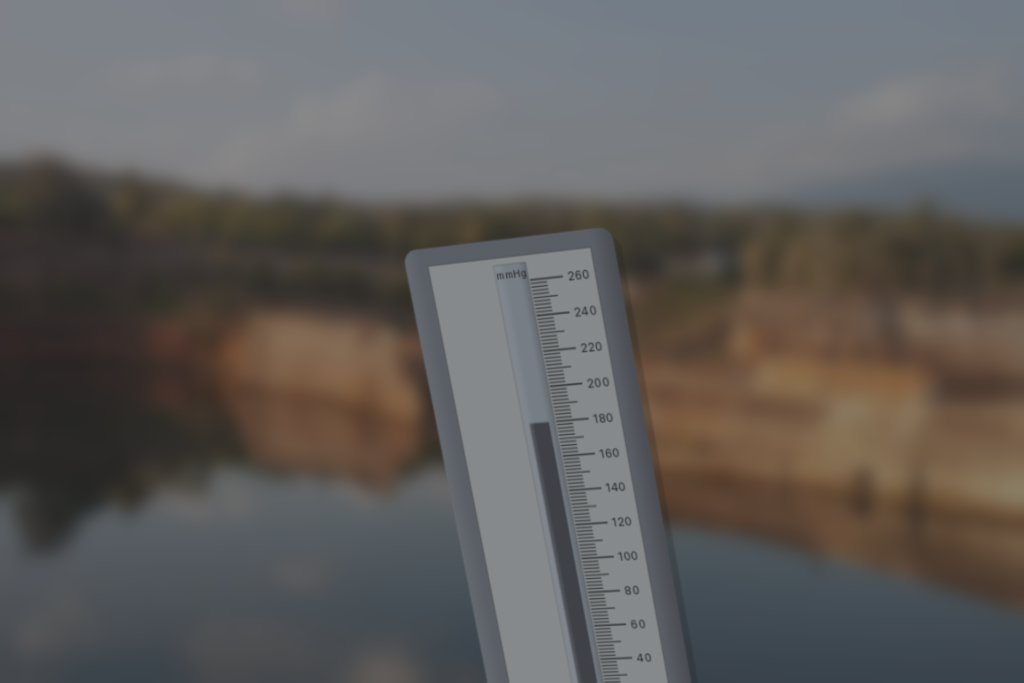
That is 180 mmHg
